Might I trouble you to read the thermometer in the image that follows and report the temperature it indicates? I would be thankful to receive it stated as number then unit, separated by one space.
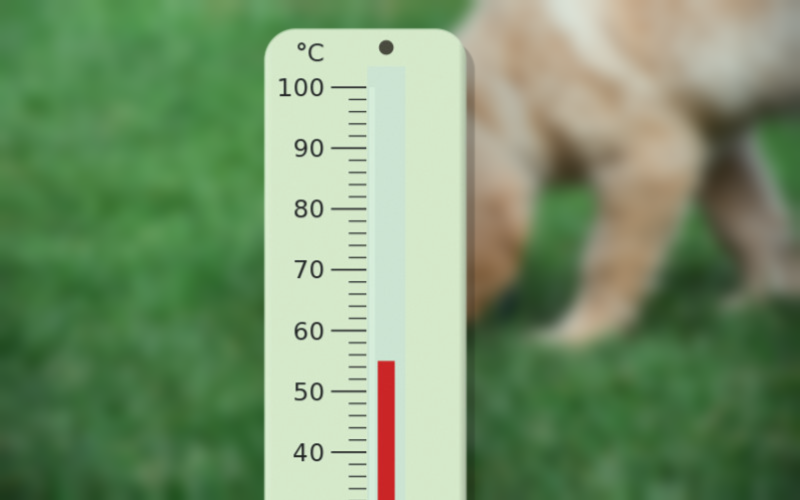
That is 55 °C
